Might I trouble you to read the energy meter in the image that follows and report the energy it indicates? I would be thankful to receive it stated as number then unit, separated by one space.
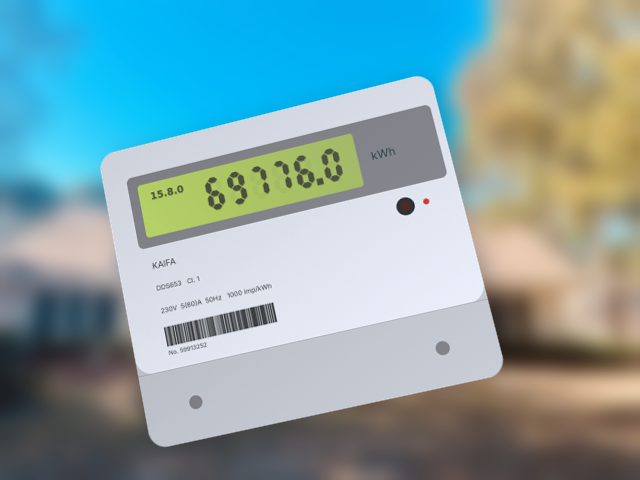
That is 69776.0 kWh
